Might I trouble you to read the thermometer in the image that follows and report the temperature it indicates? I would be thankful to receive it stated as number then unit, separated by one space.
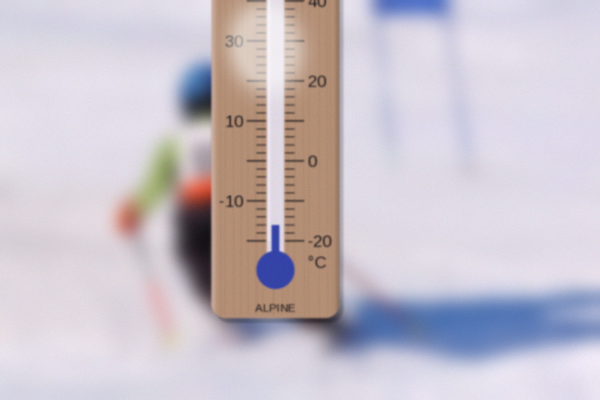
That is -16 °C
